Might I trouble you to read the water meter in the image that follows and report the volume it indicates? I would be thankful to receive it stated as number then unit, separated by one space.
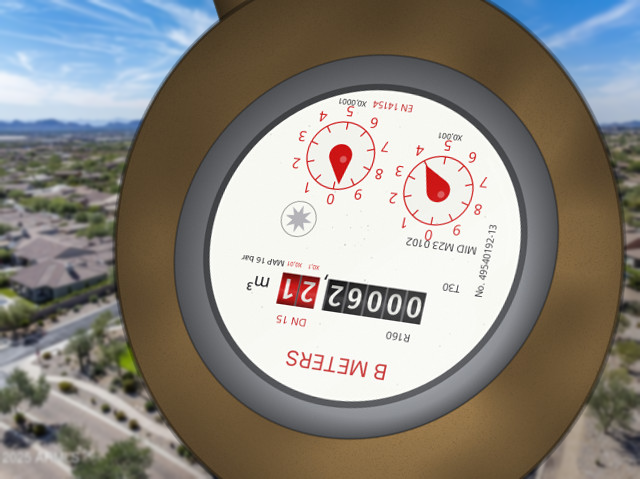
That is 62.2139 m³
